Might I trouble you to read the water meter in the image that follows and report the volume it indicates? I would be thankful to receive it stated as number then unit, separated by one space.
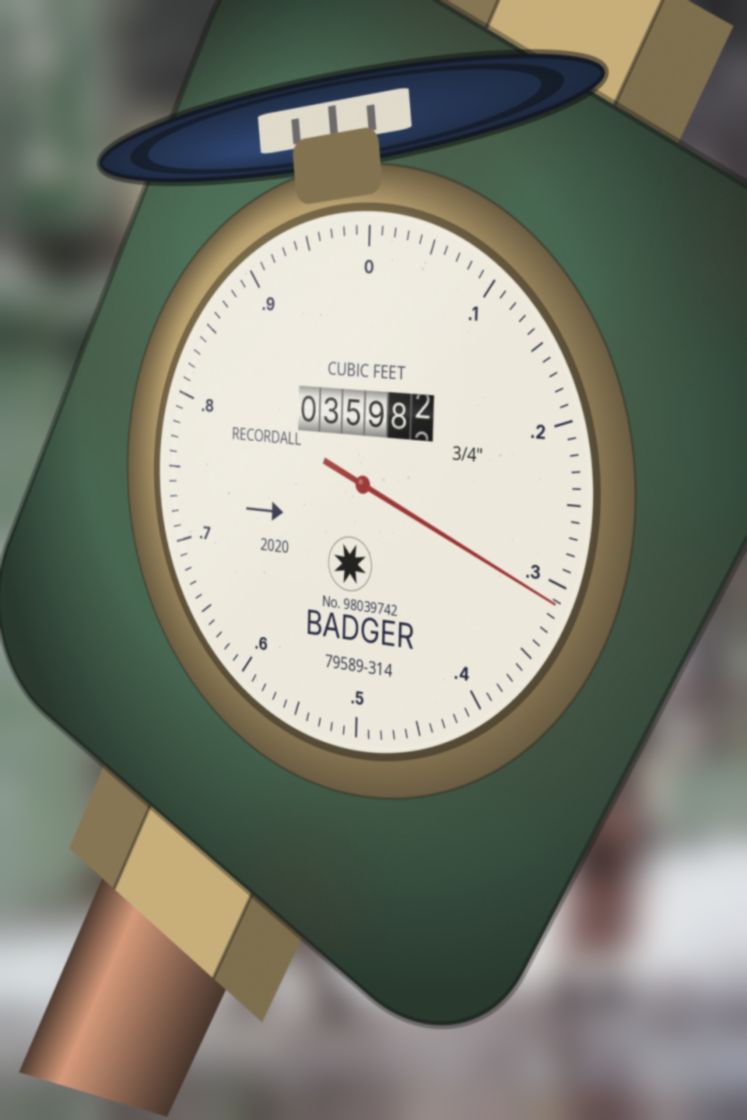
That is 35982.31 ft³
